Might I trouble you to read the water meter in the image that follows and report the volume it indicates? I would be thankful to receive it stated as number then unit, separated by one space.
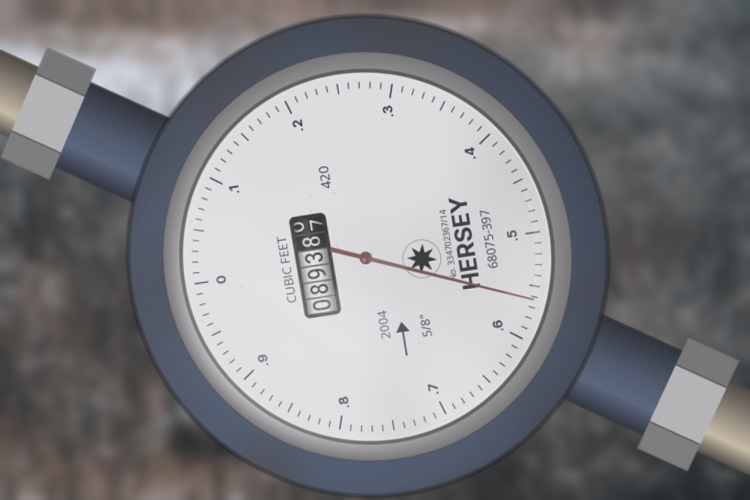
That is 89386.56 ft³
